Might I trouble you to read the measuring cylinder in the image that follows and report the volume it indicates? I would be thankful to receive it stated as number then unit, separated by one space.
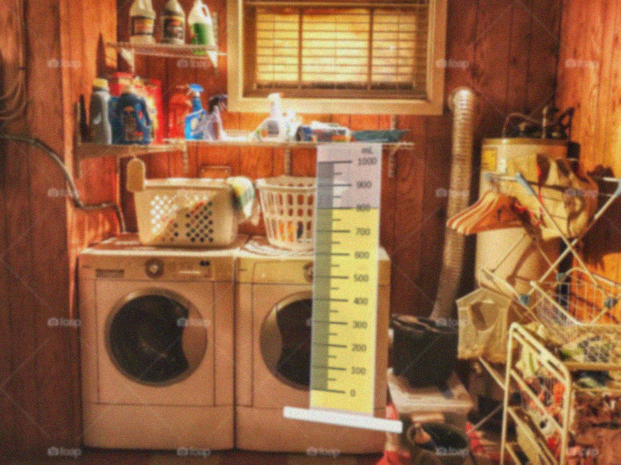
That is 800 mL
